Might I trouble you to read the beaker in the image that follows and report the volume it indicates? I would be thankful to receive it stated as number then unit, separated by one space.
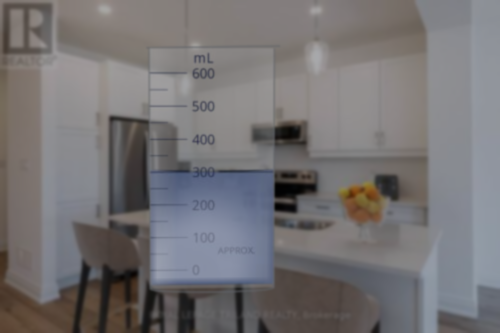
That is 300 mL
